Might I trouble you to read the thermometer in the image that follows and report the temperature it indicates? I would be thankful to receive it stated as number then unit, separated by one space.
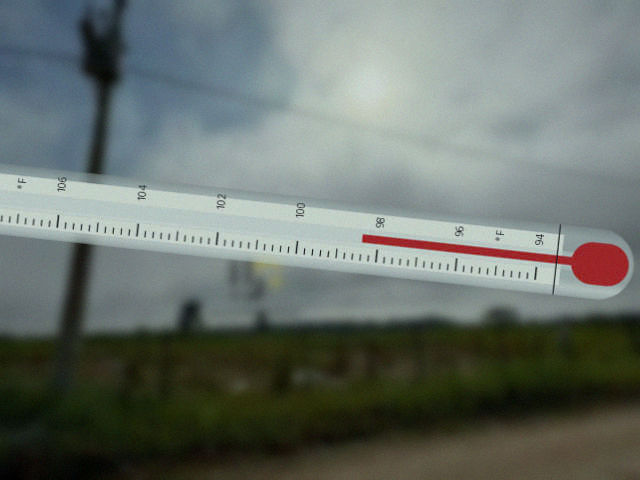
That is 98.4 °F
